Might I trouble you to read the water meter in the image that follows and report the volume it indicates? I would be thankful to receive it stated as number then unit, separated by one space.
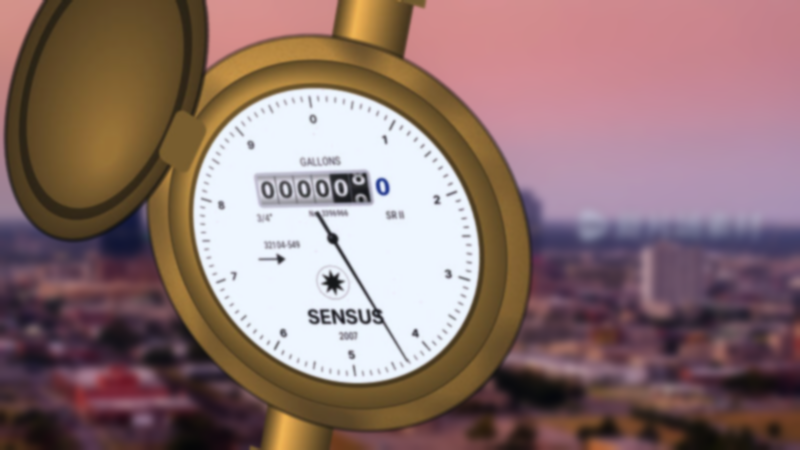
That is 84.3 gal
